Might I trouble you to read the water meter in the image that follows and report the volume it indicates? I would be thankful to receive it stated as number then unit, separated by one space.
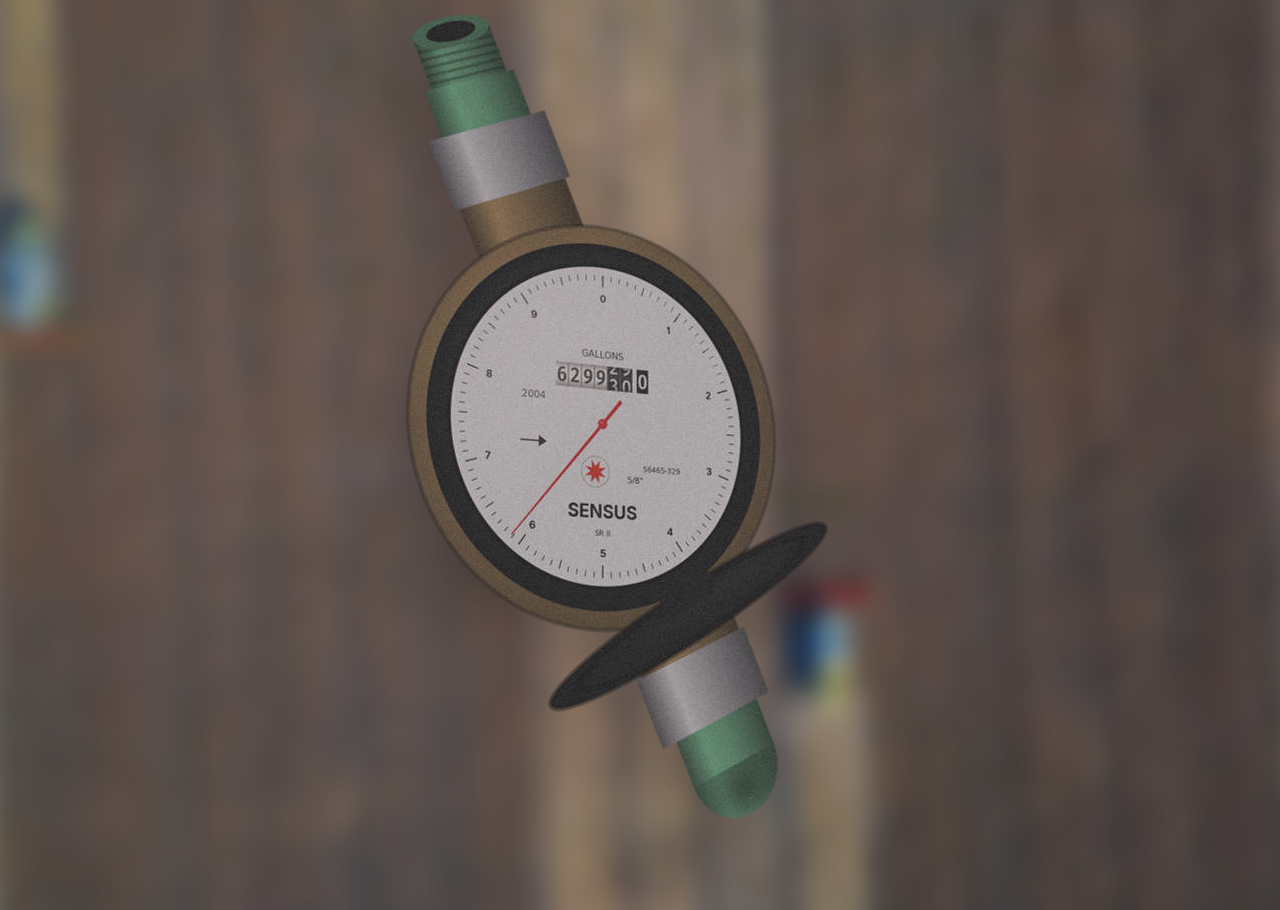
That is 6299296.1 gal
